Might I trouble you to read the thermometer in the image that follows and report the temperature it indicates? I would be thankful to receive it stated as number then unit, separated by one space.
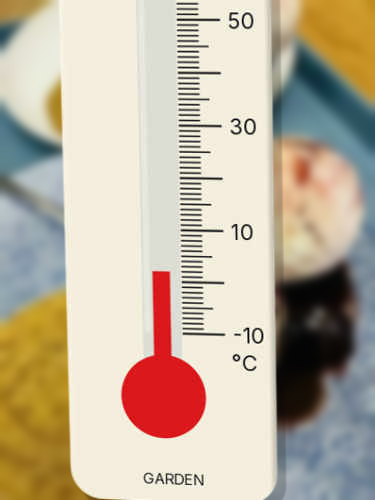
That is 2 °C
